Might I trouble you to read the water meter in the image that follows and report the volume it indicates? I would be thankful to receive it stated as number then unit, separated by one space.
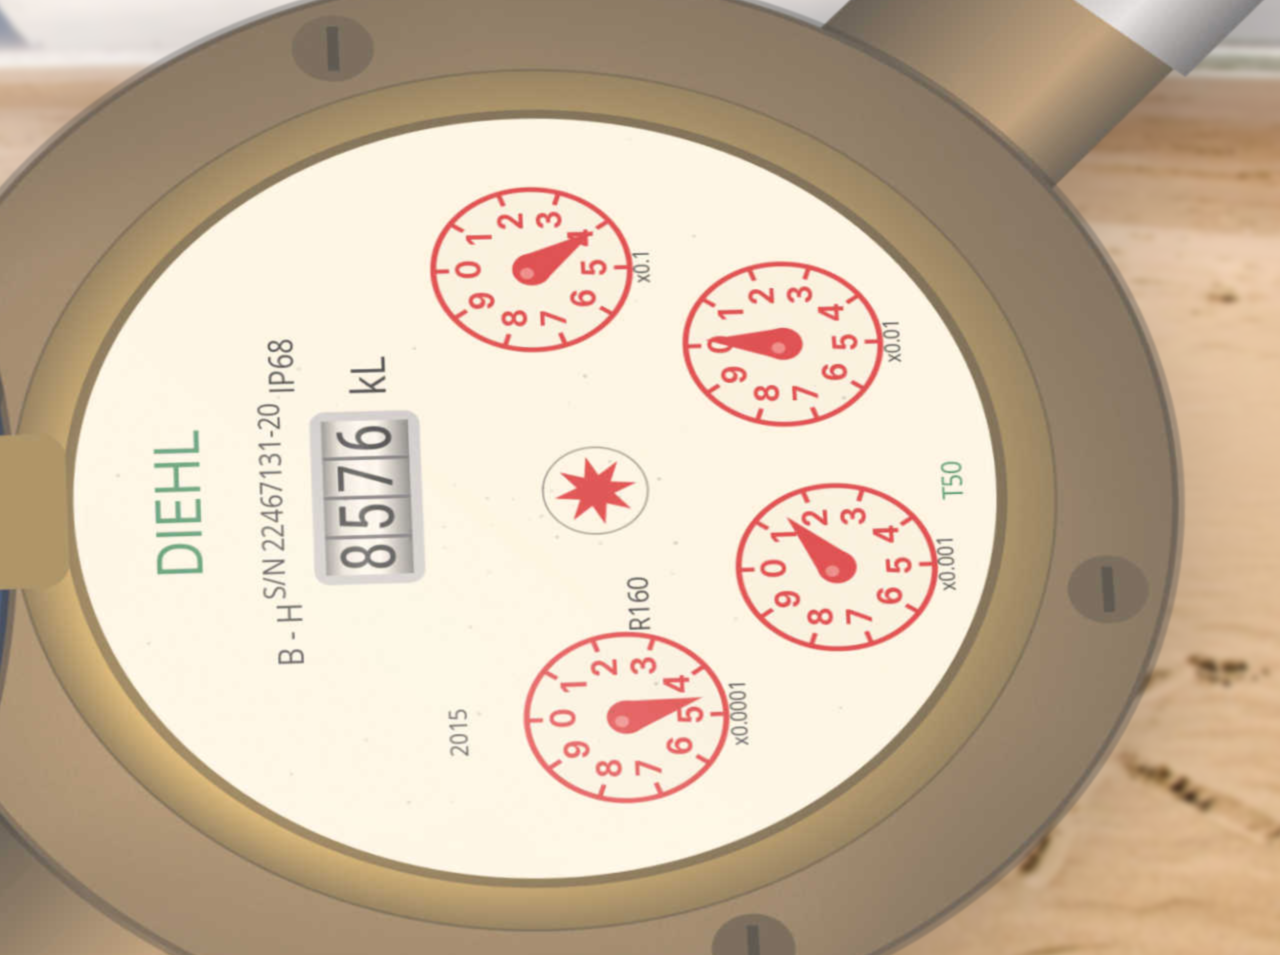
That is 8576.4014 kL
